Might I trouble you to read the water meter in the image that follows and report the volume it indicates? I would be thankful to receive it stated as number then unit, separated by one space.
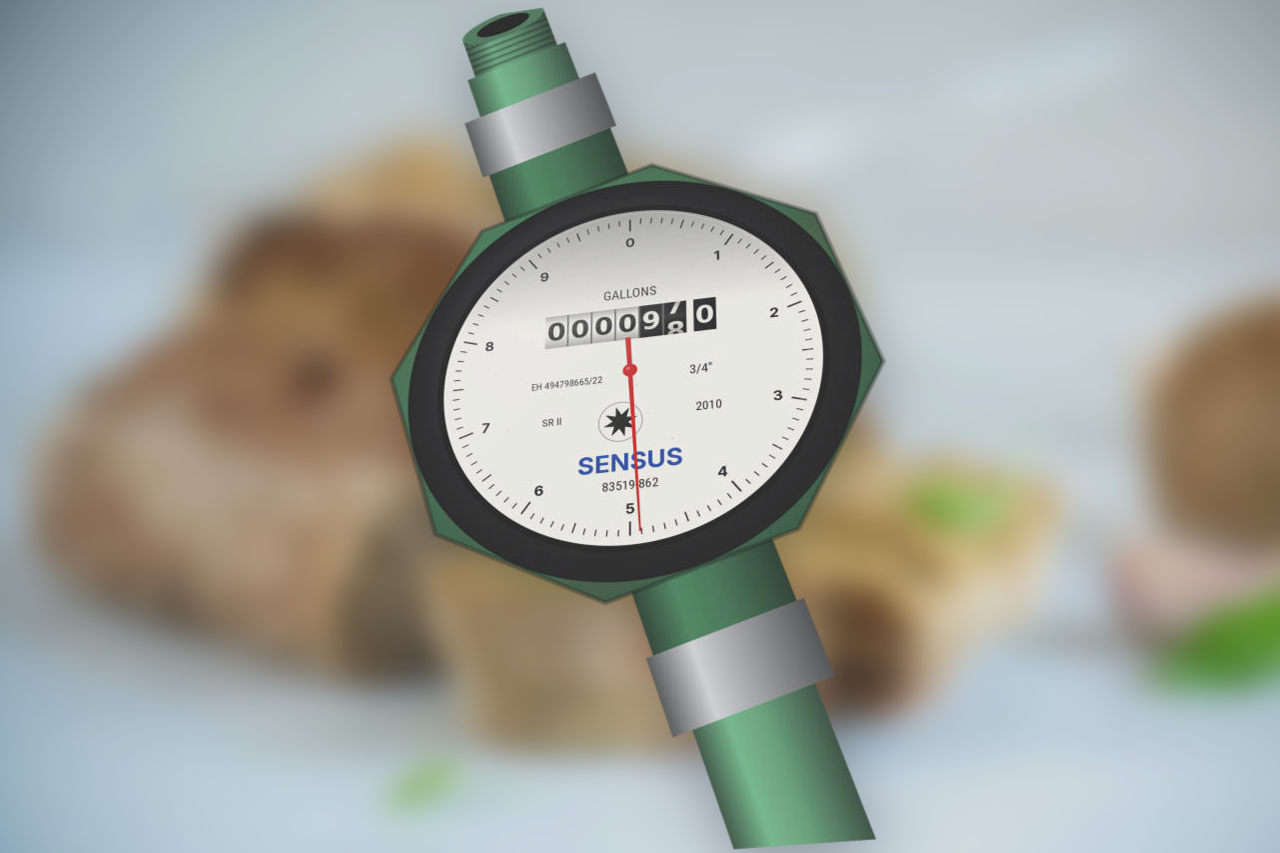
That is 974.9 gal
